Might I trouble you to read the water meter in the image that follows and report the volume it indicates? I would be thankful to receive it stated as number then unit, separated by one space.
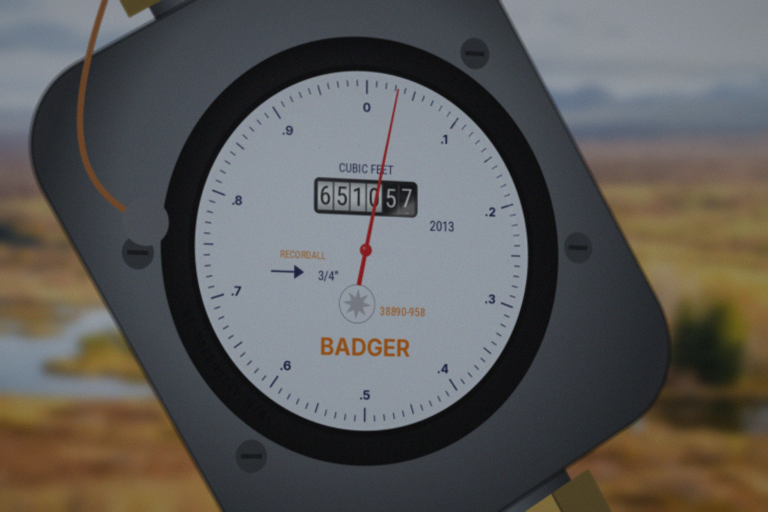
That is 651057.03 ft³
